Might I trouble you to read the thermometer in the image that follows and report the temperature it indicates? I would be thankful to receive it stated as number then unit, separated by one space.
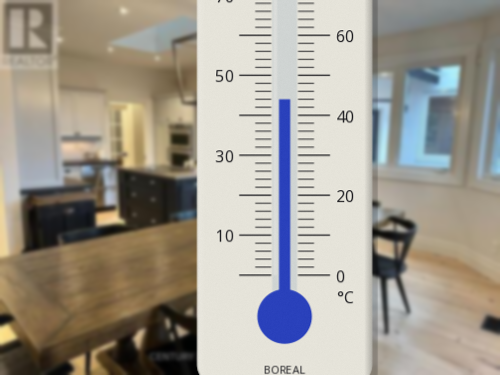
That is 44 °C
